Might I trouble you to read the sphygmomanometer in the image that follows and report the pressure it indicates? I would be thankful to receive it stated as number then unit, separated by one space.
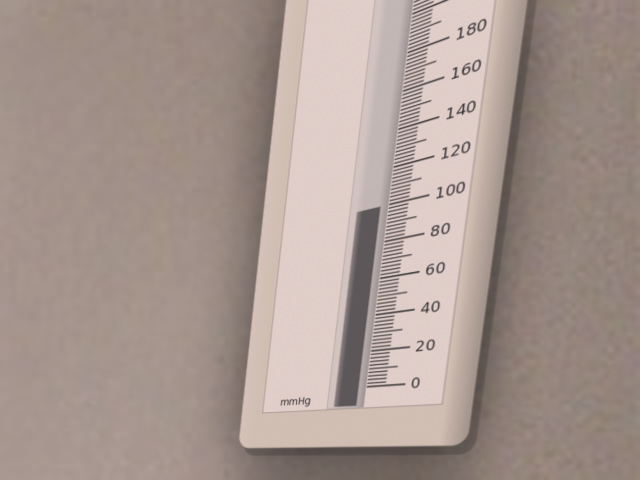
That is 100 mmHg
